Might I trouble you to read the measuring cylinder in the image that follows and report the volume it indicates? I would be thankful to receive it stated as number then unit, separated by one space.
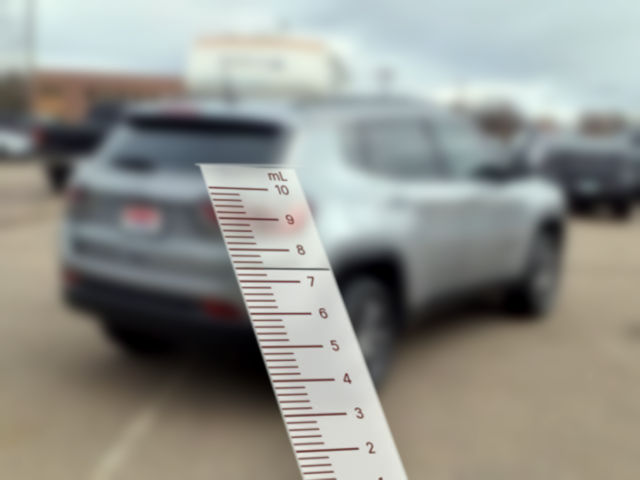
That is 7.4 mL
